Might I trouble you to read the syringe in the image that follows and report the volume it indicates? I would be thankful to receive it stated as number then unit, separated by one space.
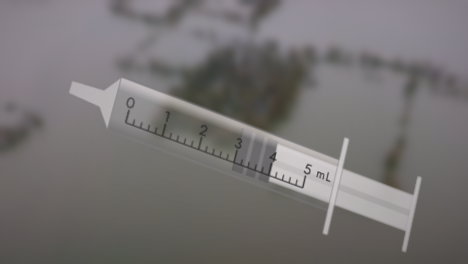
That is 3 mL
